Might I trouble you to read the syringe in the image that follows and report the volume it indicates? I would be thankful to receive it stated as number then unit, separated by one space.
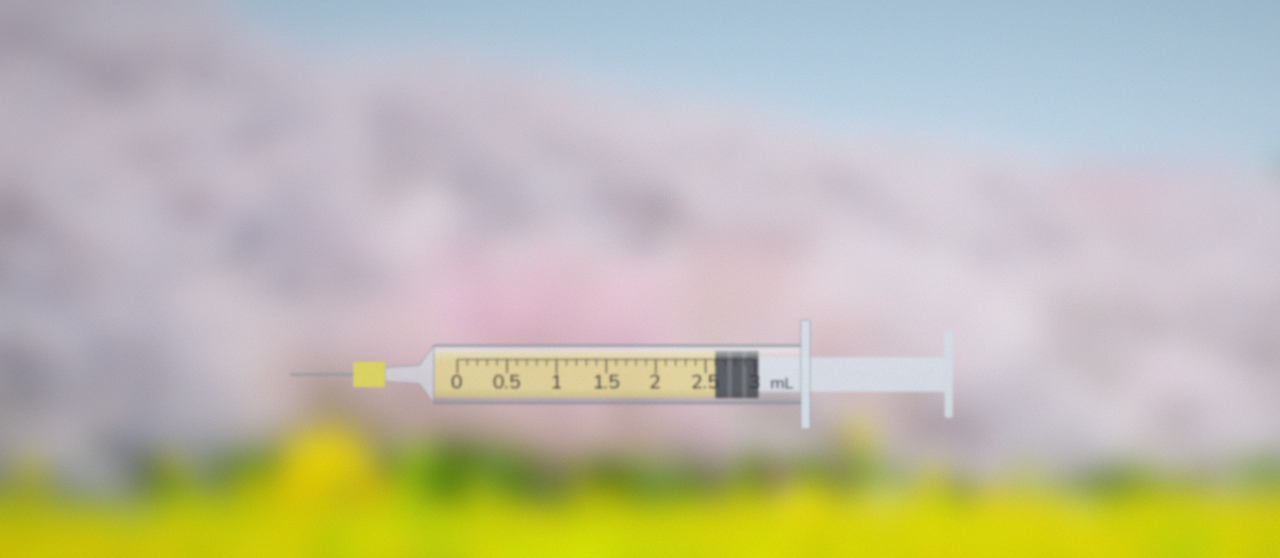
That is 2.6 mL
